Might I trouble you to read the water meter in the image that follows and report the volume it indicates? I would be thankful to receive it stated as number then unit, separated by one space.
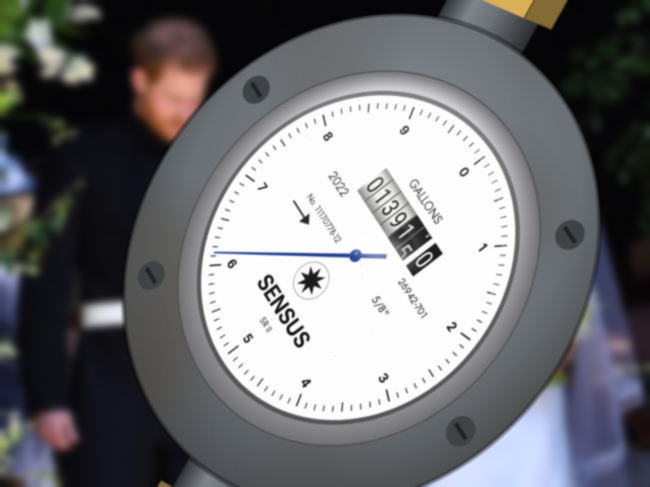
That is 139146.1 gal
